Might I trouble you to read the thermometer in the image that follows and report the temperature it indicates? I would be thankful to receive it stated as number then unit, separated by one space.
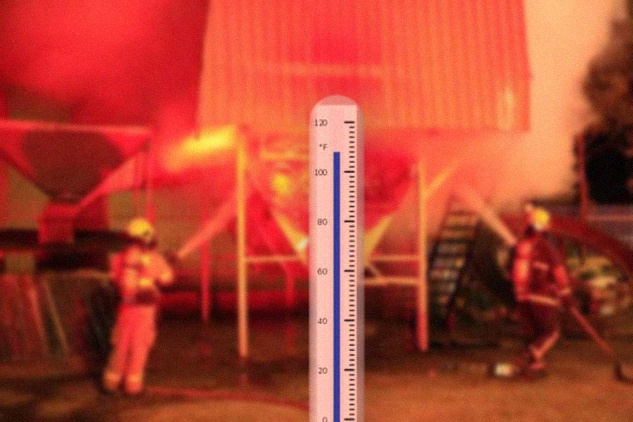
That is 108 °F
